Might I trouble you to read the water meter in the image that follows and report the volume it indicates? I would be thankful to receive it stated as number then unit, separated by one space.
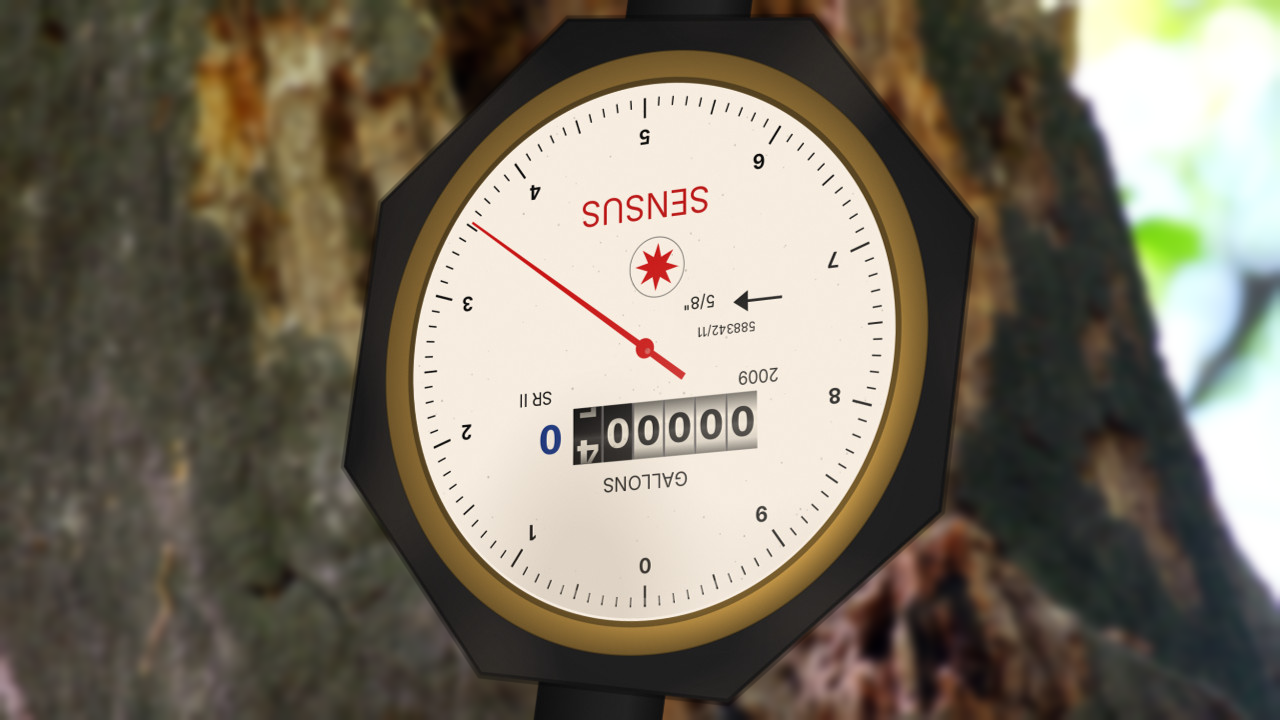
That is 43.5 gal
